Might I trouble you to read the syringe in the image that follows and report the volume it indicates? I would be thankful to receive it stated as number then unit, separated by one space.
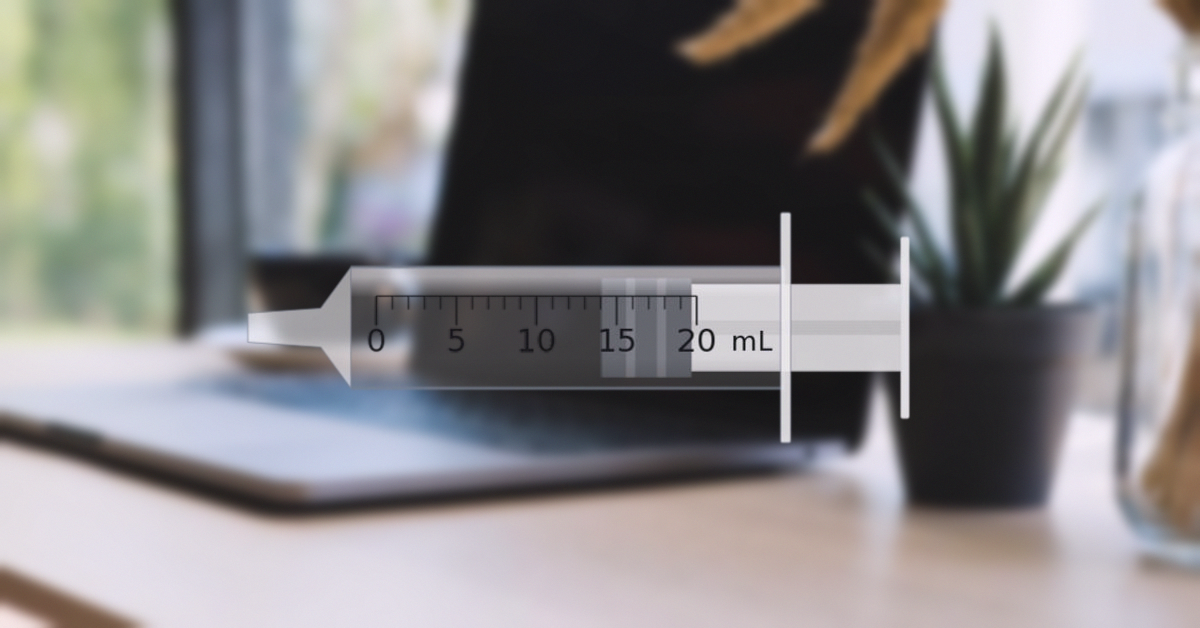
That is 14 mL
